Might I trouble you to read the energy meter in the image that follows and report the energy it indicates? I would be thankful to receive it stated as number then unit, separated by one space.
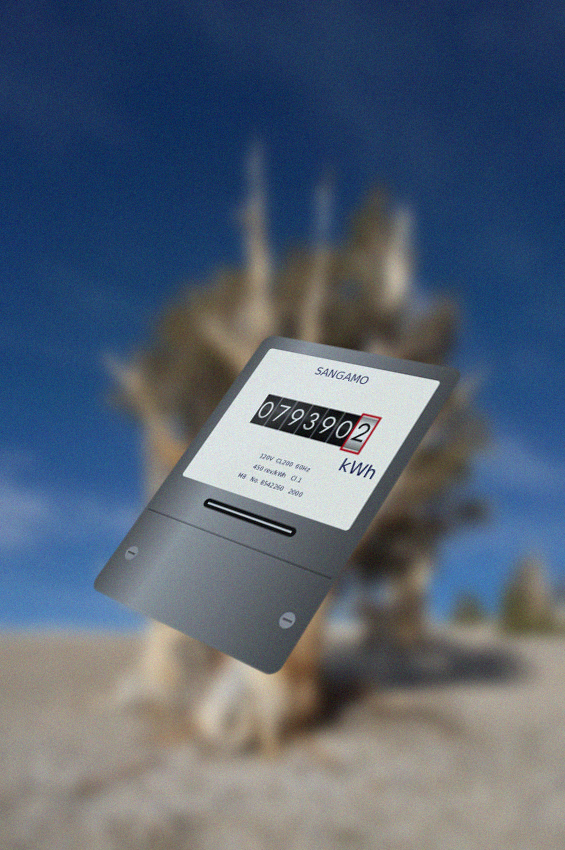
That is 79390.2 kWh
